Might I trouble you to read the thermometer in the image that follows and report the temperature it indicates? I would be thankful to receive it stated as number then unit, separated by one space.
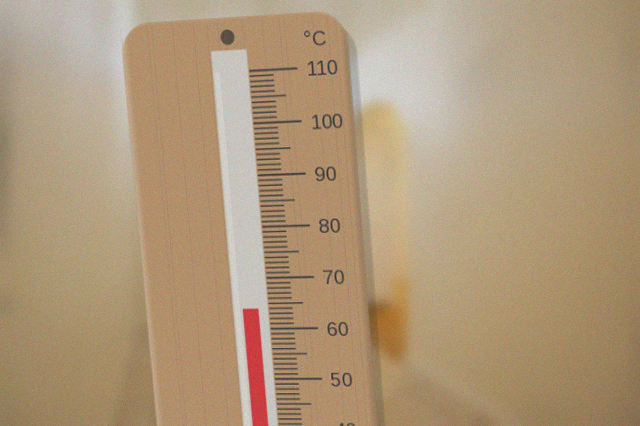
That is 64 °C
